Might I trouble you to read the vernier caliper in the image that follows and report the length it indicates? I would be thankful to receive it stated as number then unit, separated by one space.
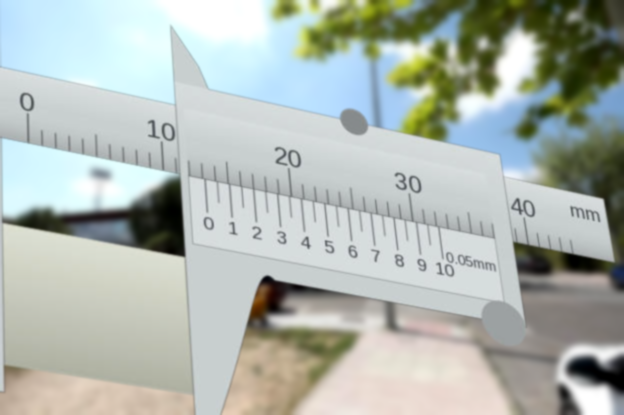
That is 13.2 mm
